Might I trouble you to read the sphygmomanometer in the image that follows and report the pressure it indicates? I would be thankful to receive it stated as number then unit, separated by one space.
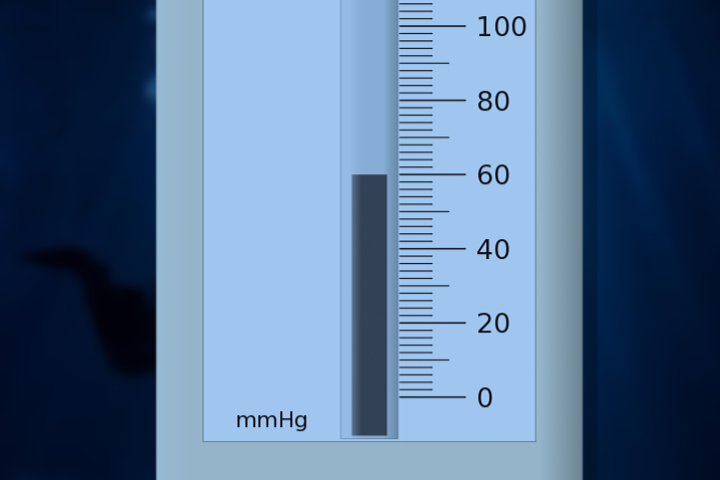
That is 60 mmHg
